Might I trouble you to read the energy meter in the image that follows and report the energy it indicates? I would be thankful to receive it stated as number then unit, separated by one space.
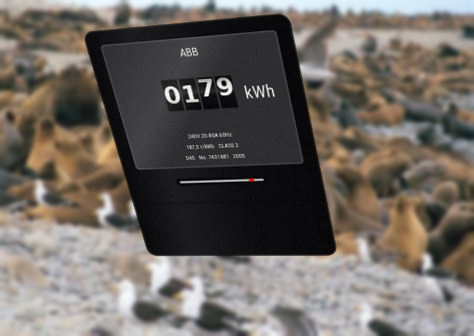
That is 179 kWh
